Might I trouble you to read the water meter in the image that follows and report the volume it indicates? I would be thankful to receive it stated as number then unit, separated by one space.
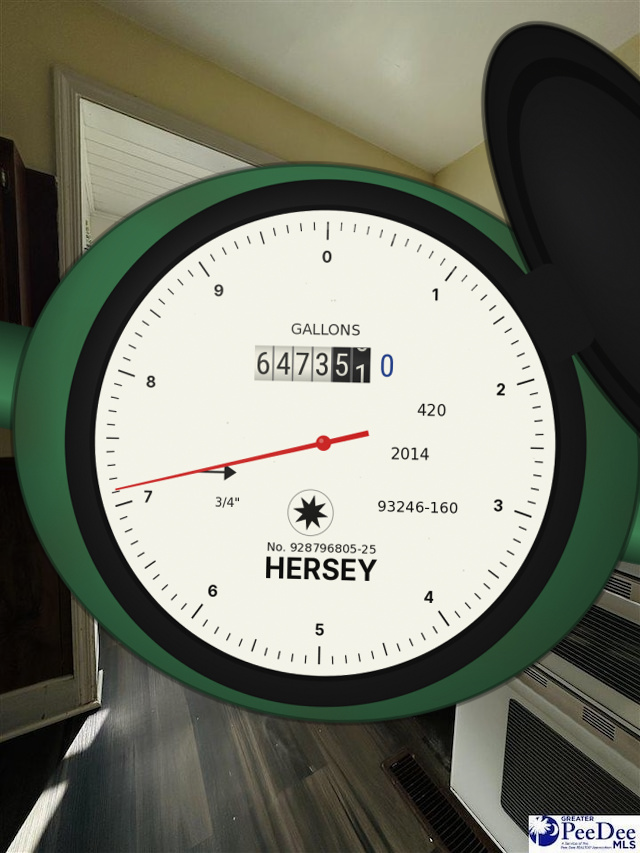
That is 6473507.1 gal
